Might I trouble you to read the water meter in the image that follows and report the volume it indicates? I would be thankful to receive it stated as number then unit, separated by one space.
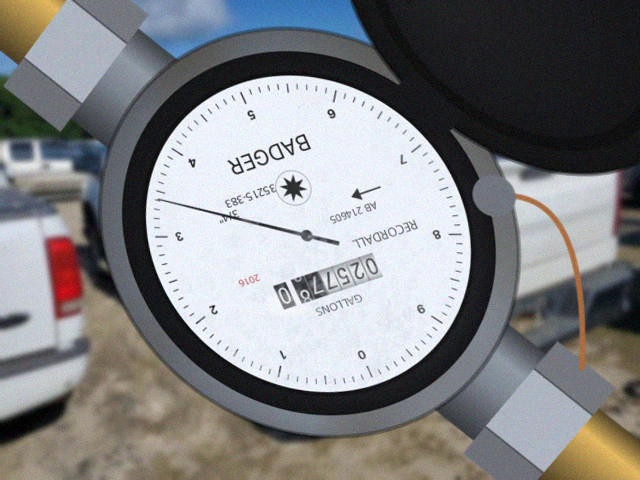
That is 257783.4 gal
